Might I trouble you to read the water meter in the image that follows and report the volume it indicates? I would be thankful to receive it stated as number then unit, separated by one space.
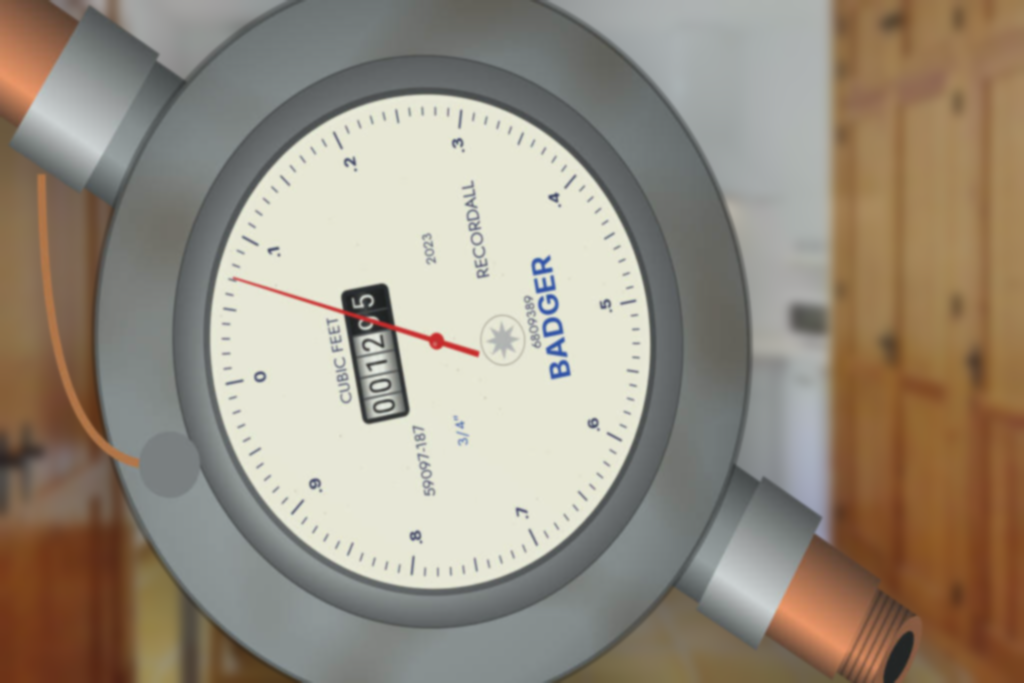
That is 1295.07 ft³
